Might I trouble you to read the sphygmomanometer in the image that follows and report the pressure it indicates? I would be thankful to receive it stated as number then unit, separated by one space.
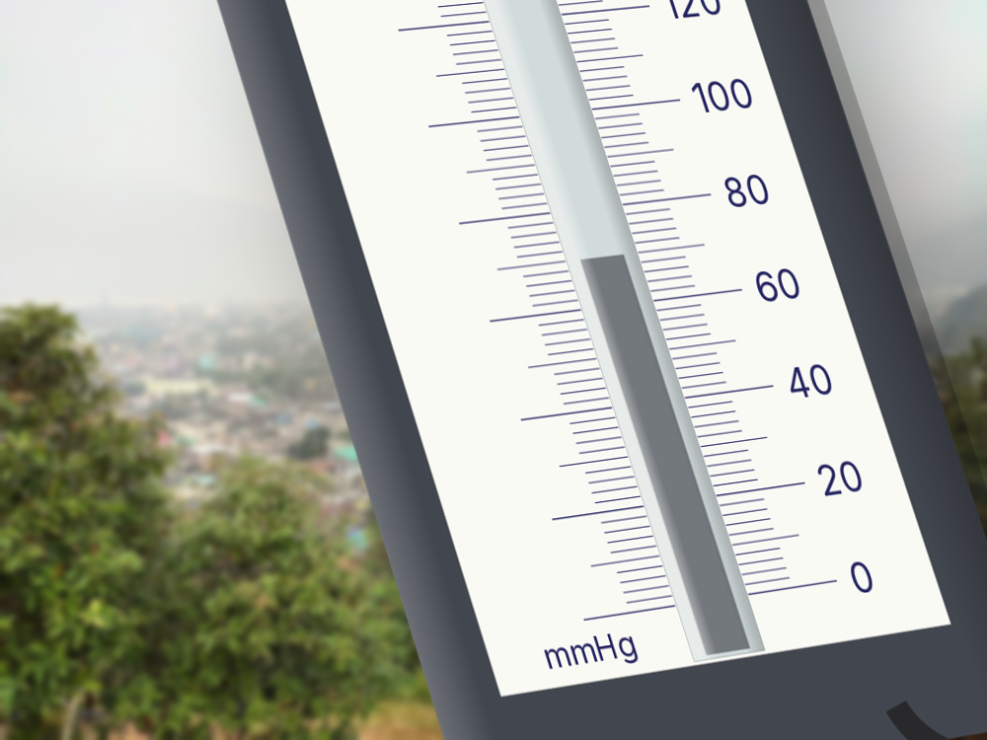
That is 70 mmHg
